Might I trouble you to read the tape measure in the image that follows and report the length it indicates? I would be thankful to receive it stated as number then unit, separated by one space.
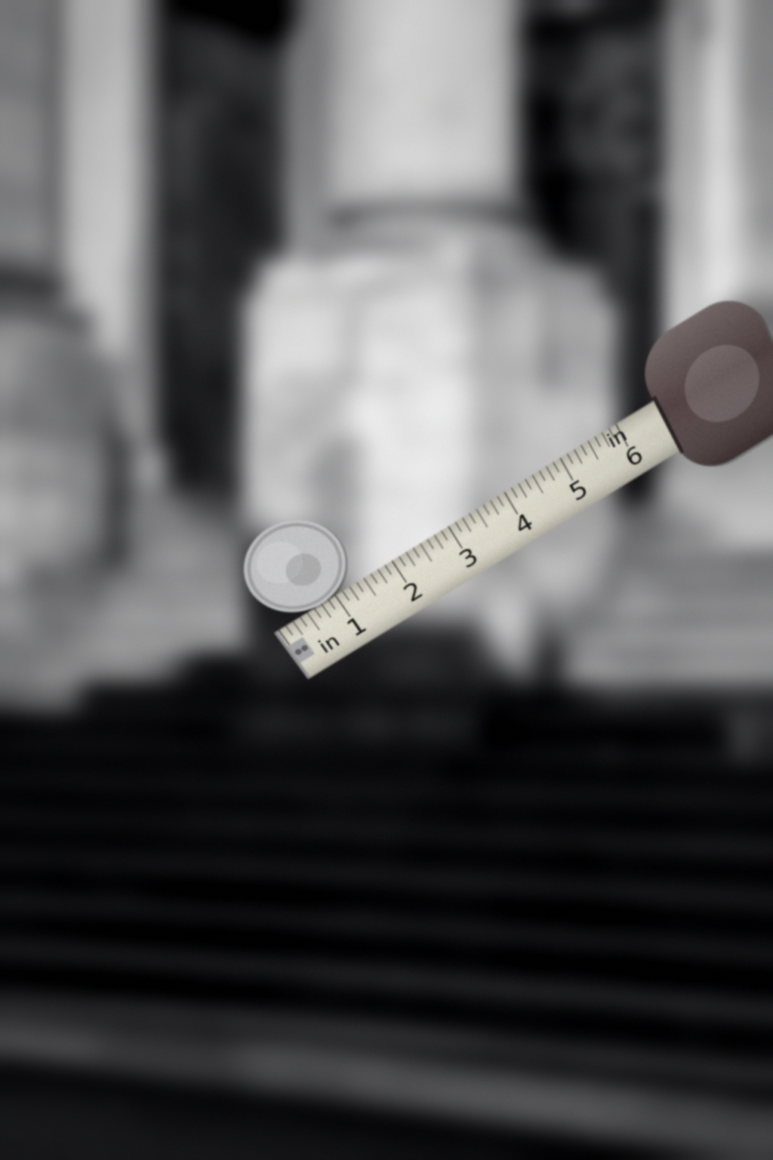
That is 1.5 in
